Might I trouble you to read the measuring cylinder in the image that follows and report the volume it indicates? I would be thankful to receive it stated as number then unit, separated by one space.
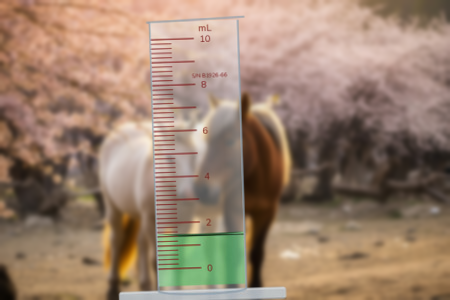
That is 1.4 mL
